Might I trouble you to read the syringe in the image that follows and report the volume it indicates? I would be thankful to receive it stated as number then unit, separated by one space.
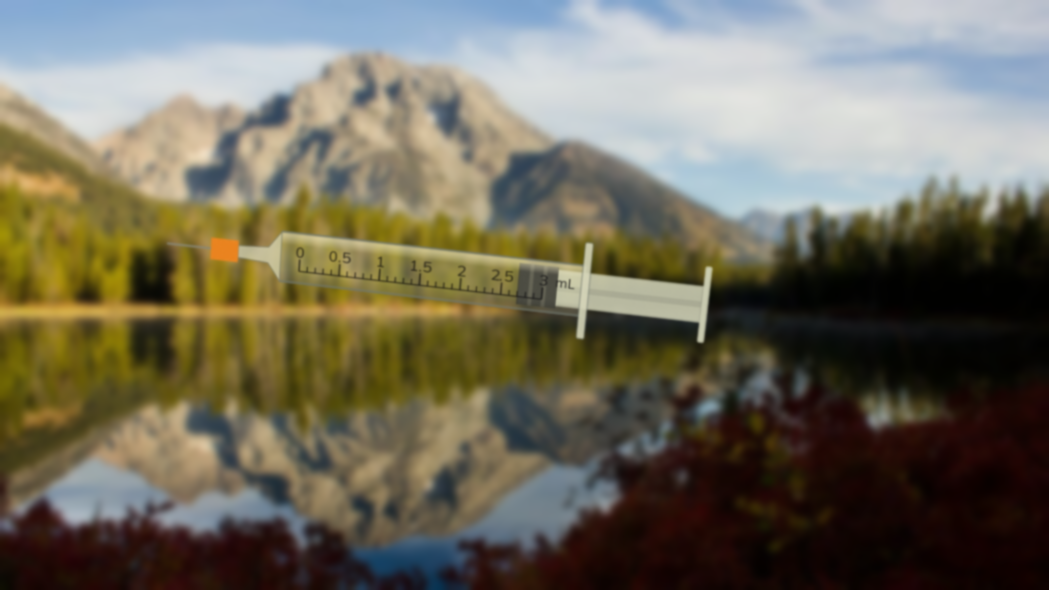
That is 2.7 mL
